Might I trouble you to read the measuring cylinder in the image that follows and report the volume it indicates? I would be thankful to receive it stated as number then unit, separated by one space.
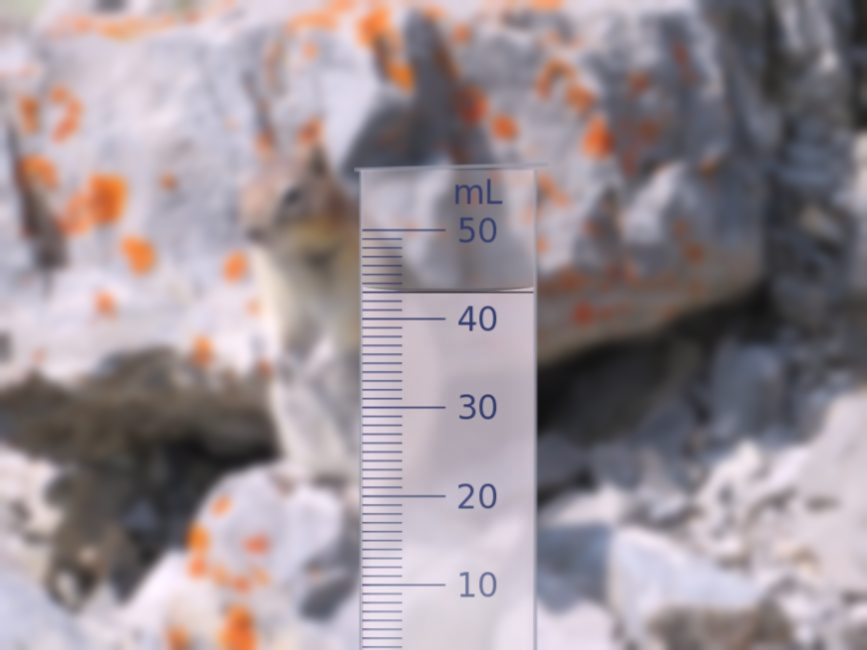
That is 43 mL
